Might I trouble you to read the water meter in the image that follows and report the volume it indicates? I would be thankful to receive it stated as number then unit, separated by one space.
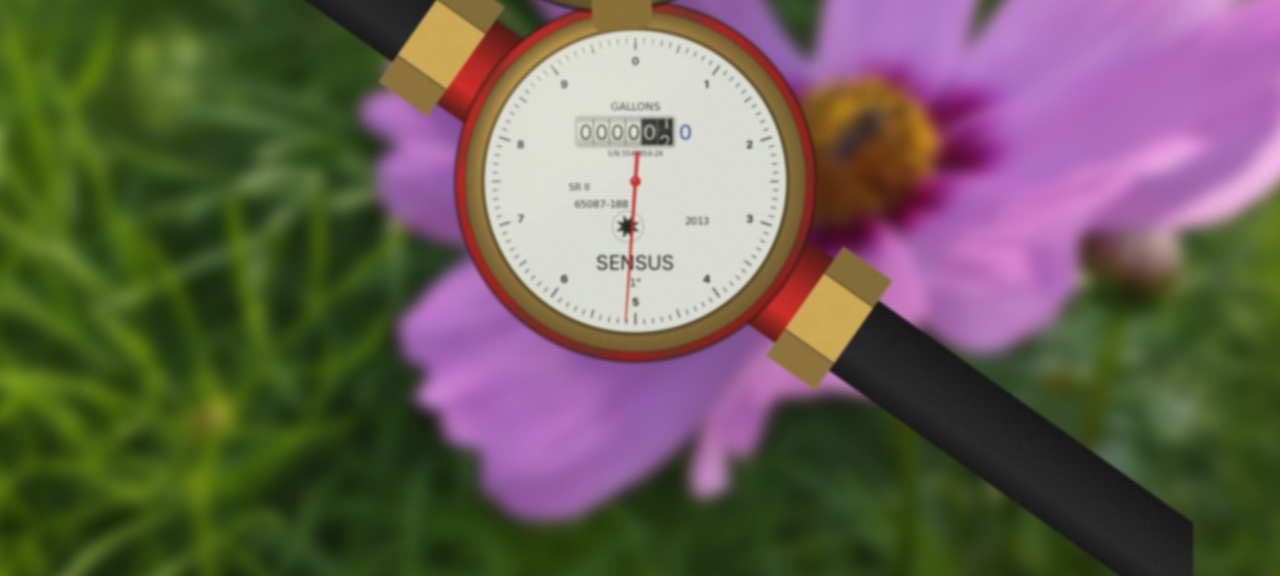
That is 15.1 gal
